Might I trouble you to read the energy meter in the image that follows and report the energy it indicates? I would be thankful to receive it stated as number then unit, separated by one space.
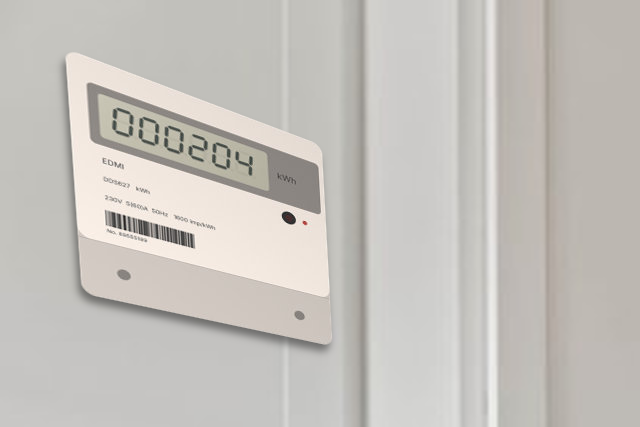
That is 204 kWh
